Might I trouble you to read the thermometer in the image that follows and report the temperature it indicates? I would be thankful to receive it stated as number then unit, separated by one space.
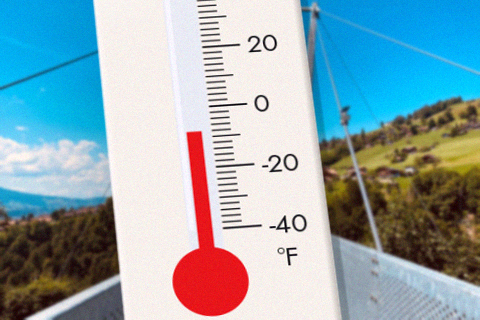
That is -8 °F
